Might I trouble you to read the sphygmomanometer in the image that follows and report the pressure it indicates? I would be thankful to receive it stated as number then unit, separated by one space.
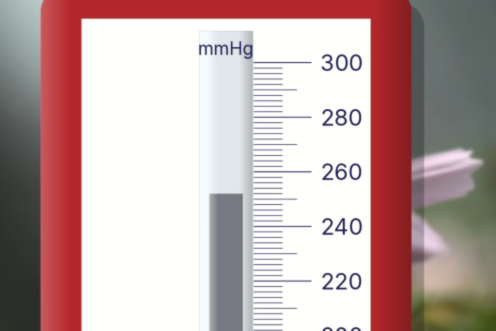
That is 252 mmHg
